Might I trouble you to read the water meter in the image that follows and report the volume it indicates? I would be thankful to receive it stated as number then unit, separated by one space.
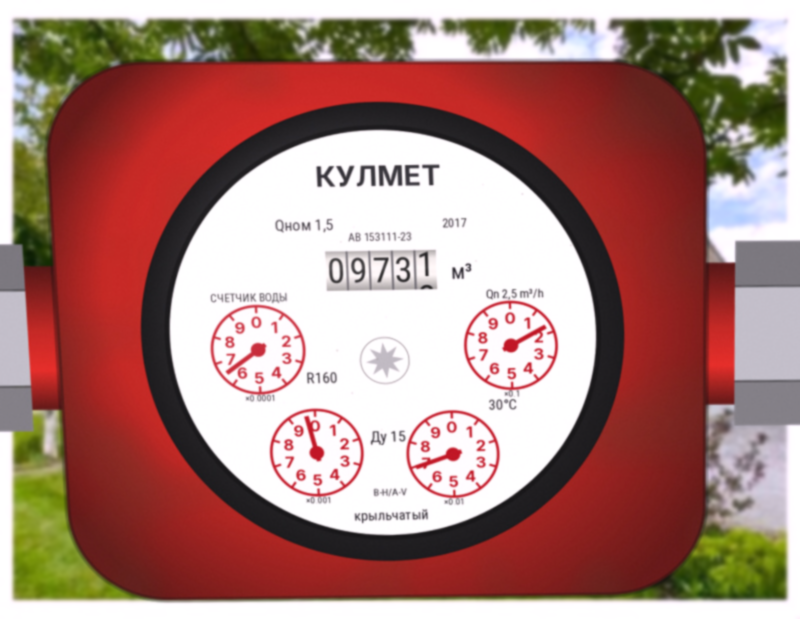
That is 9731.1696 m³
